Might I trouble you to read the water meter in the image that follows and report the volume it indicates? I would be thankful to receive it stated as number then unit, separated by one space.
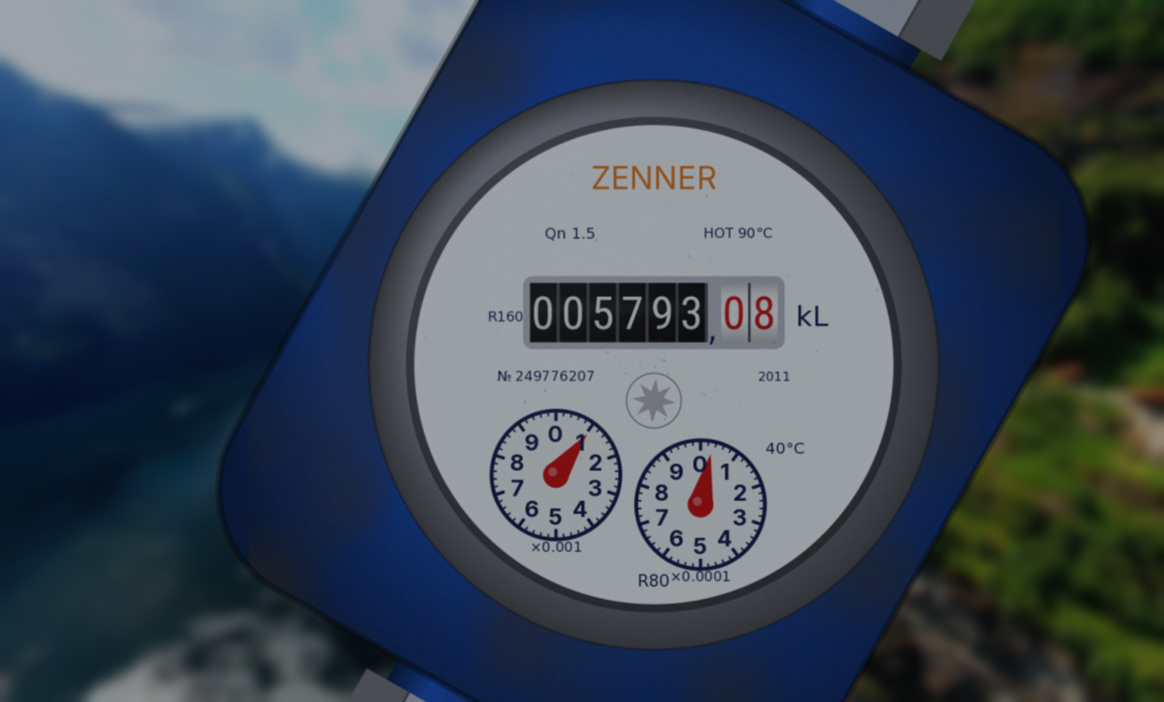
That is 5793.0810 kL
